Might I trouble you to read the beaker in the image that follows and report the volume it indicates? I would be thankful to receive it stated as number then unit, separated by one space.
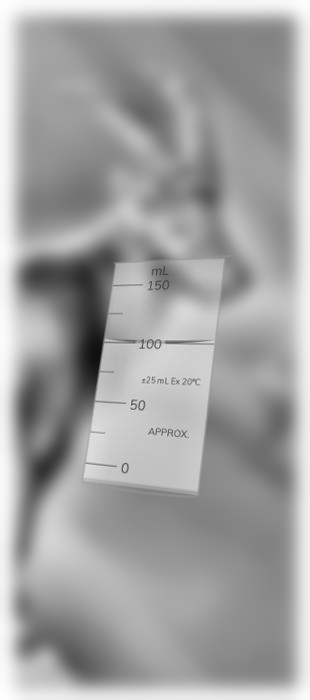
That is 100 mL
